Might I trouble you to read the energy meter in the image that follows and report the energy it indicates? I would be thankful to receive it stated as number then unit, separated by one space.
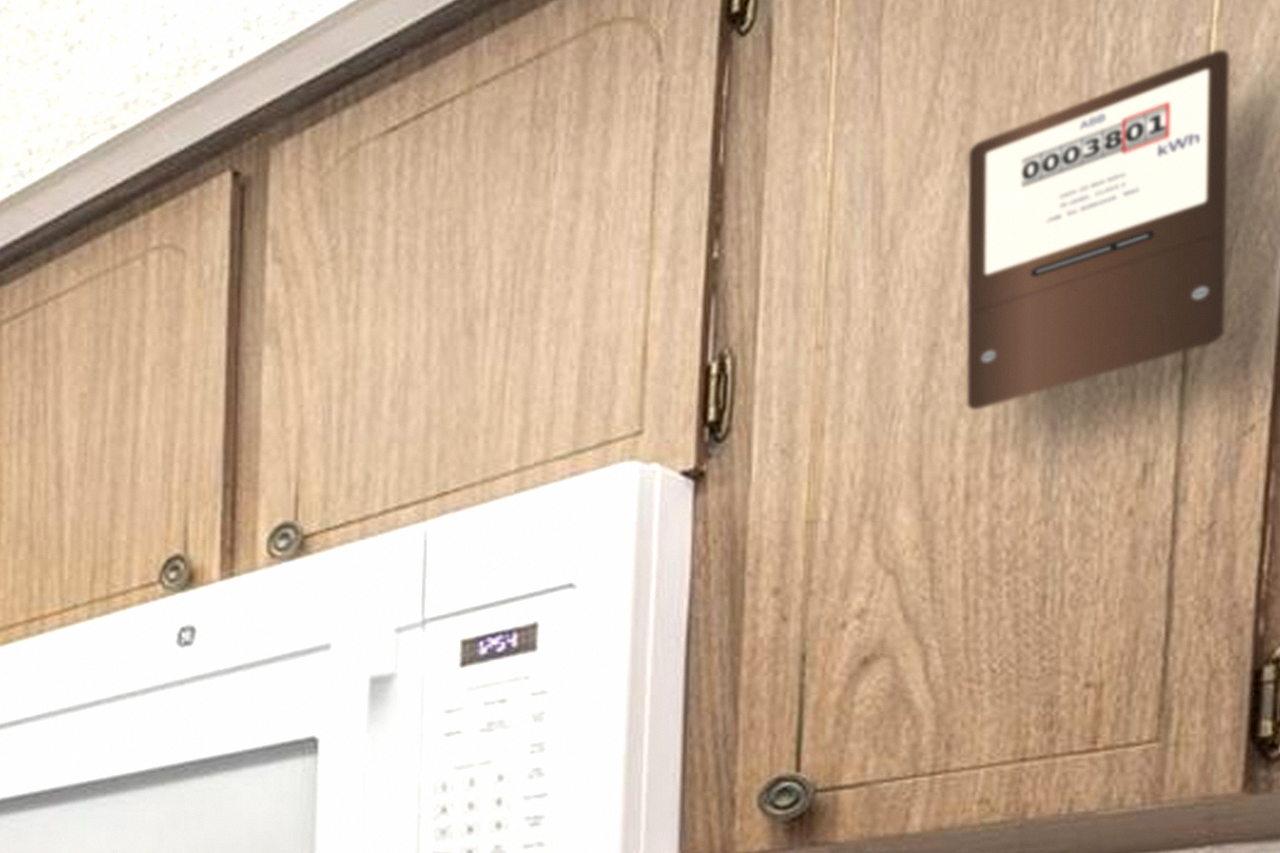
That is 38.01 kWh
